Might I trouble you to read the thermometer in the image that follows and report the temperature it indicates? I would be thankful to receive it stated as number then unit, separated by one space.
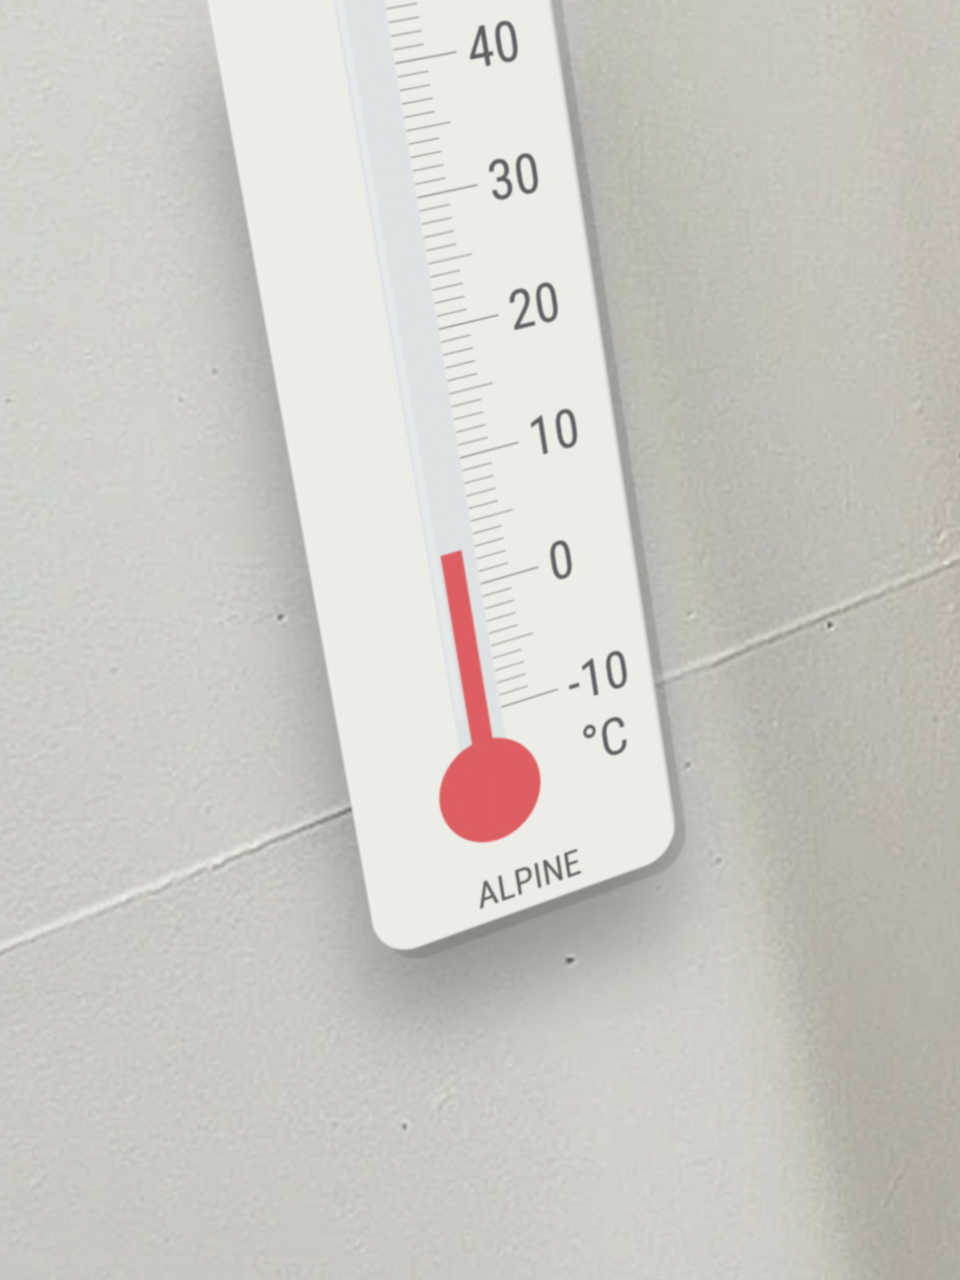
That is 3 °C
